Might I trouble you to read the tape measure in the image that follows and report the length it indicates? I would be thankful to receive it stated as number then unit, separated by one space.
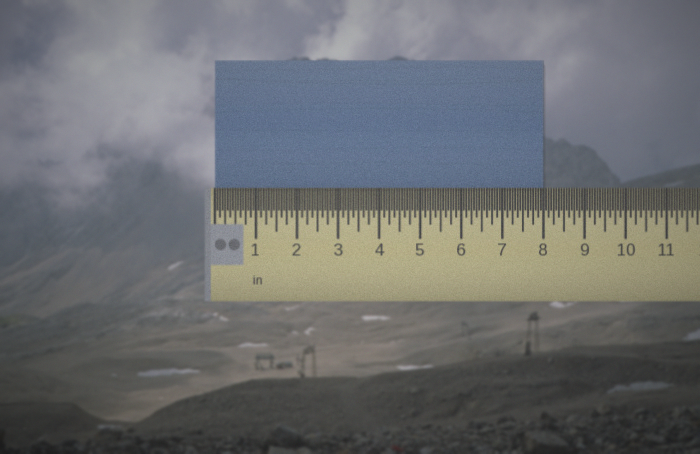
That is 8 in
